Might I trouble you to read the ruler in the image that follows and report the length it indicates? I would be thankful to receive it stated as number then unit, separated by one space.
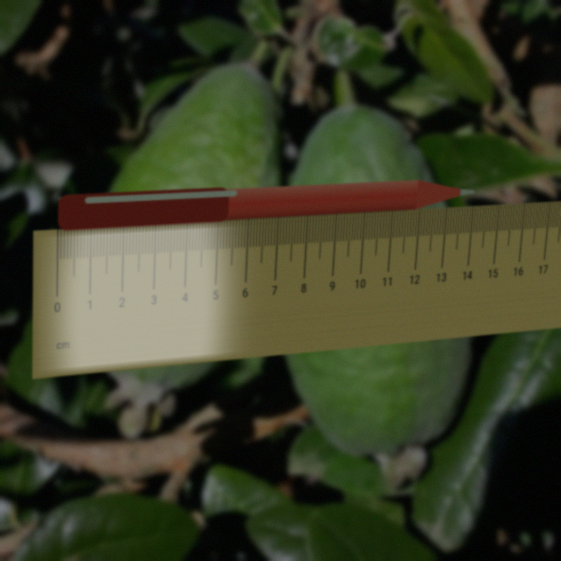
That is 14 cm
